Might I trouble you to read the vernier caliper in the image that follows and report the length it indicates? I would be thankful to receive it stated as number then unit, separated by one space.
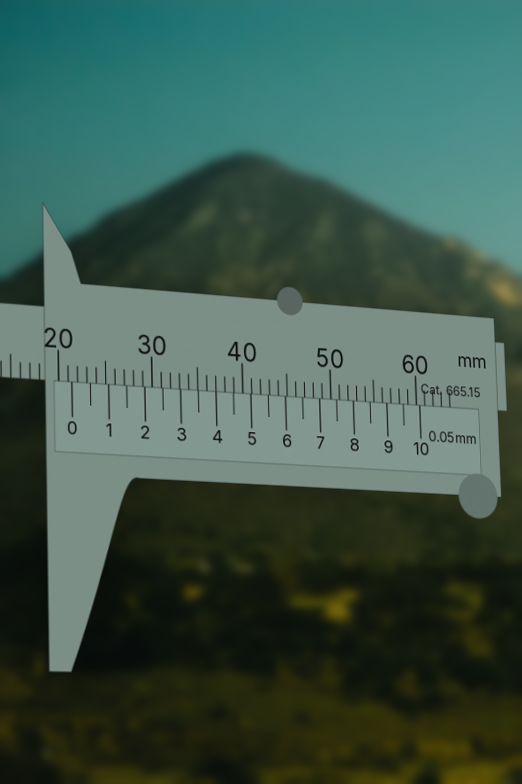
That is 21.4 mm
